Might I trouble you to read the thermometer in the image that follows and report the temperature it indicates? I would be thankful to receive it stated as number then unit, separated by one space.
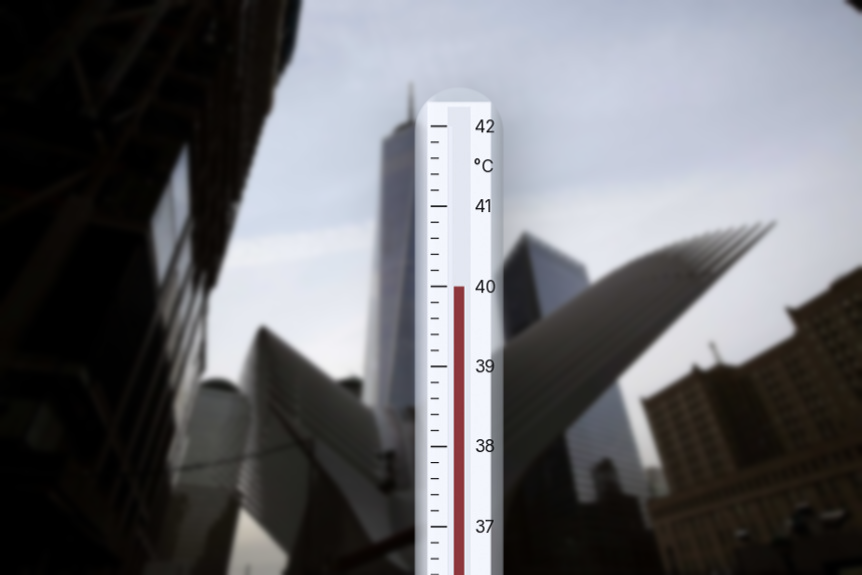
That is 40 °C
